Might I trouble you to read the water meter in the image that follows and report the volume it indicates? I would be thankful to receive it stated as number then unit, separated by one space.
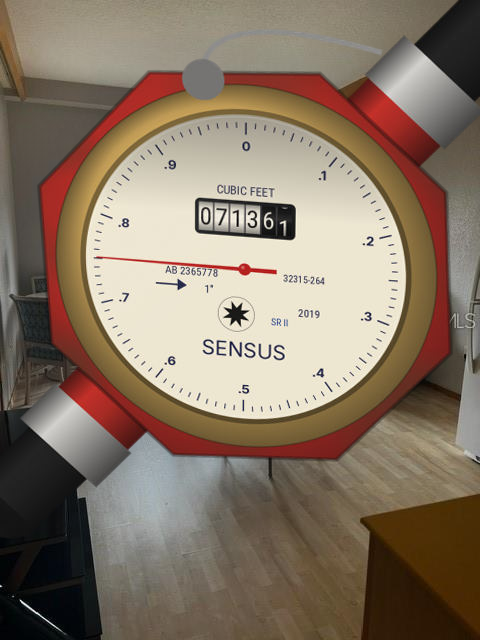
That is 71360.75 ft³
